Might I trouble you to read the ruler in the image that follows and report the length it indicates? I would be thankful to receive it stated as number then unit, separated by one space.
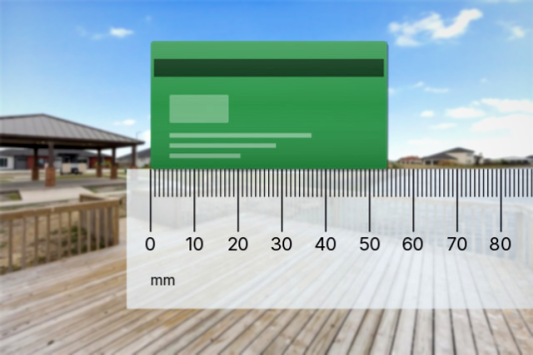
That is 54 mm
